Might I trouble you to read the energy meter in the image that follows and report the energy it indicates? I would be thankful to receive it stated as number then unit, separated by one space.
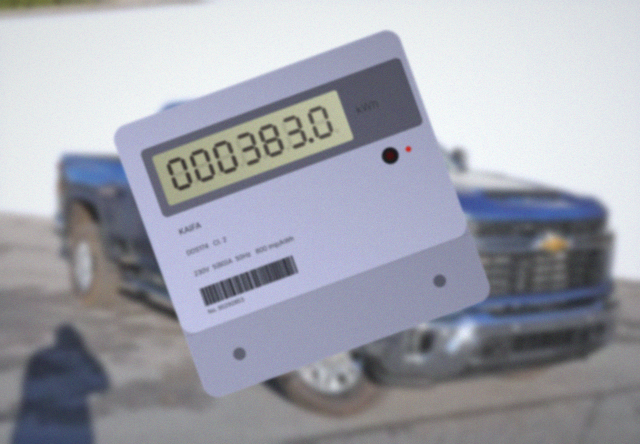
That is 383.0 kWh
